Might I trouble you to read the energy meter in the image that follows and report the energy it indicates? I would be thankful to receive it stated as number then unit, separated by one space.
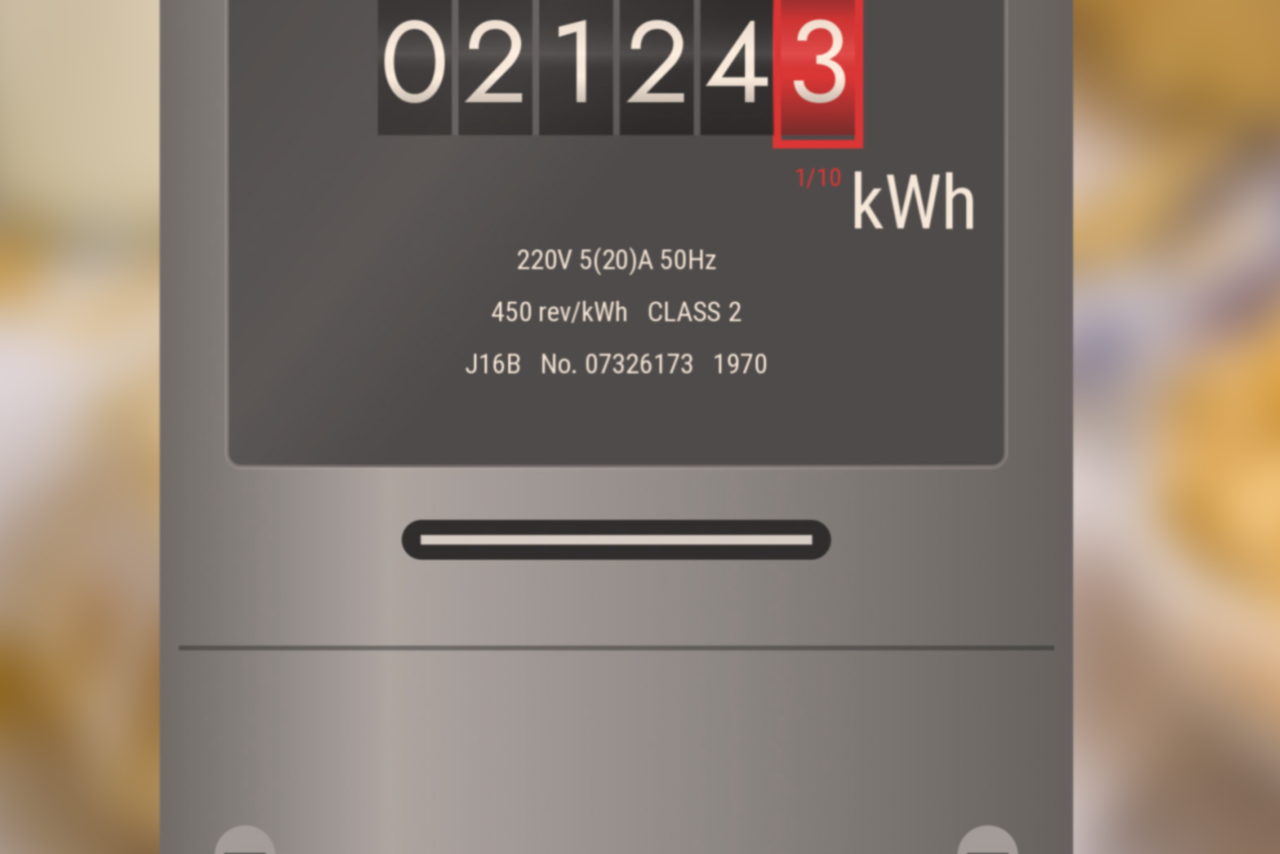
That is 2124.3 kWh
